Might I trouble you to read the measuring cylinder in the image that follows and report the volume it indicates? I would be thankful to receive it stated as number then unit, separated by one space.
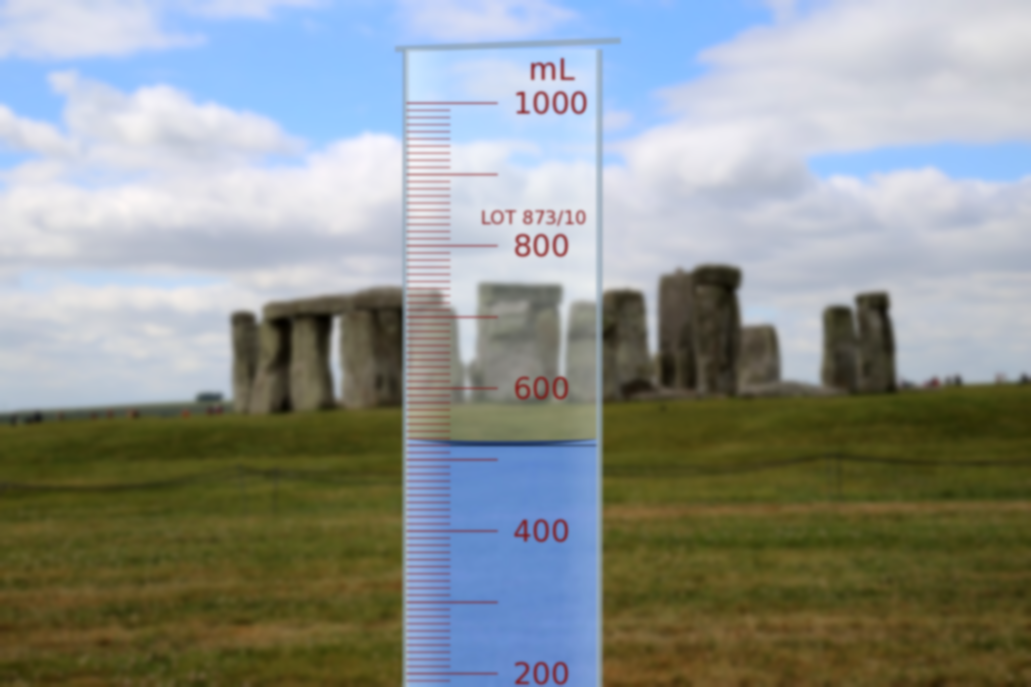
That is 520 mL
